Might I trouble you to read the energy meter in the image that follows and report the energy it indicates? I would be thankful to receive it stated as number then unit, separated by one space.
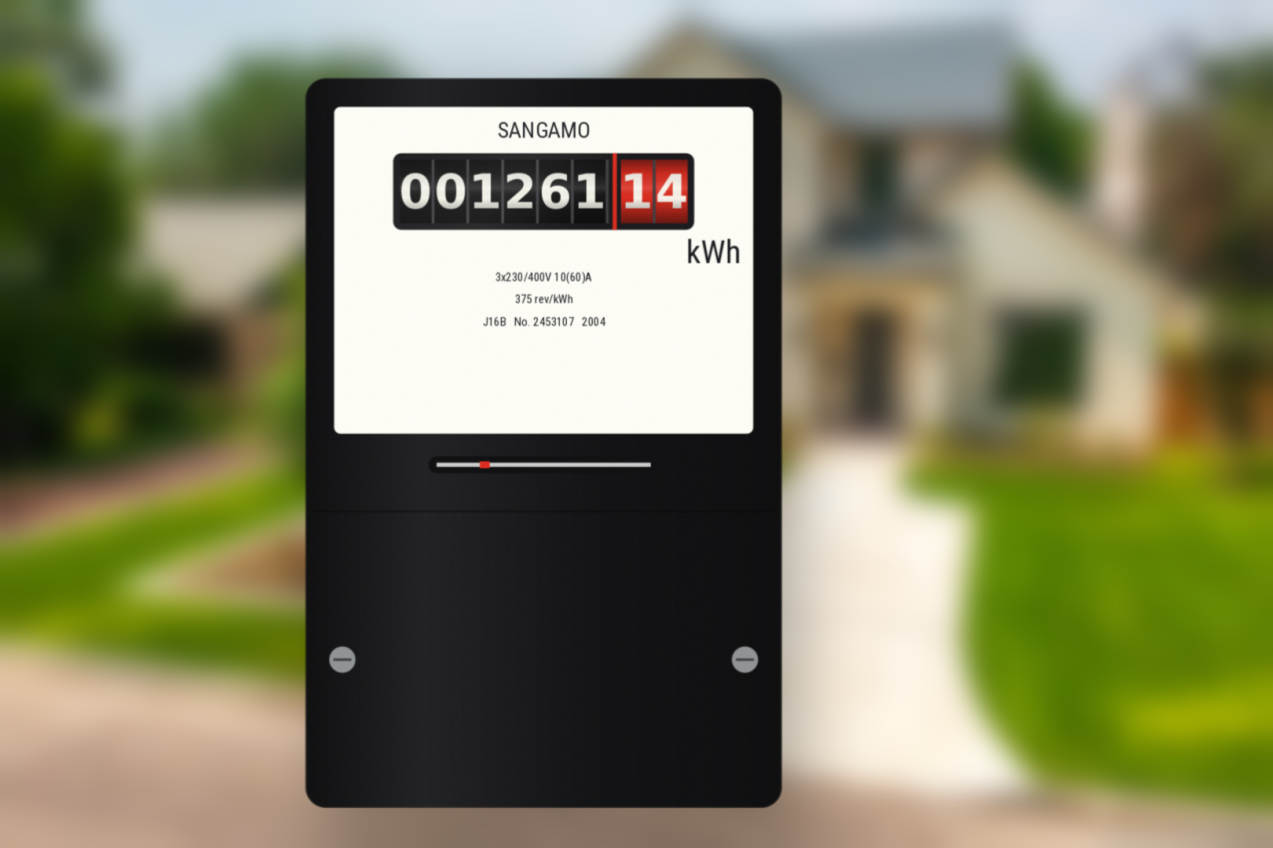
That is 1261.14 kWh
